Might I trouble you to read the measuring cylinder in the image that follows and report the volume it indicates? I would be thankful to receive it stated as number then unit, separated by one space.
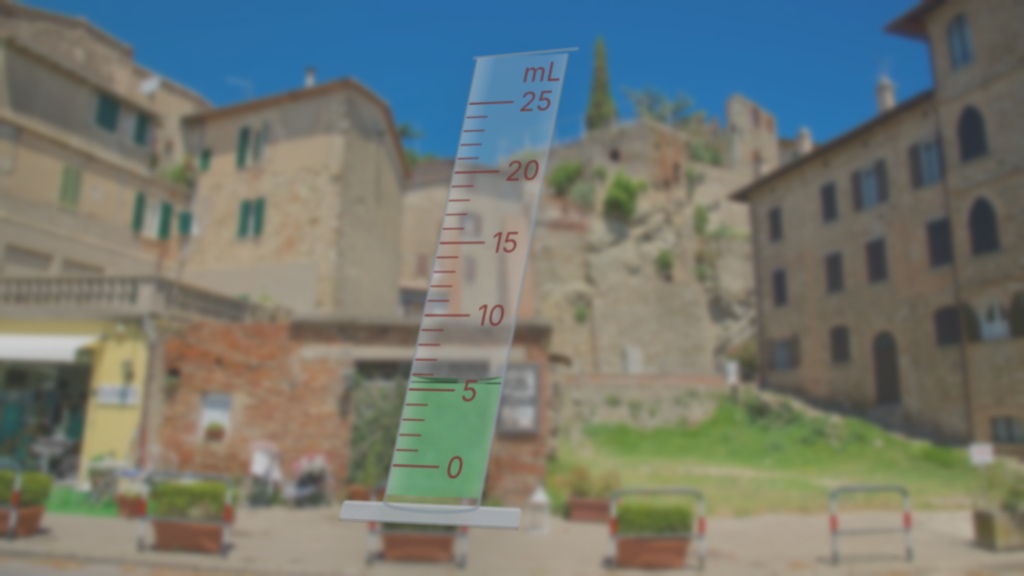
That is 5.5 mL
